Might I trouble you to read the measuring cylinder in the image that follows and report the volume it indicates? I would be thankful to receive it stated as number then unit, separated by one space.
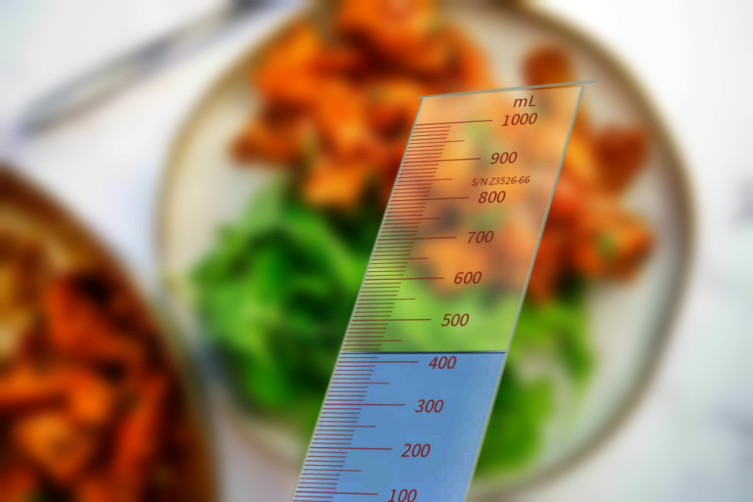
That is 420 mL
